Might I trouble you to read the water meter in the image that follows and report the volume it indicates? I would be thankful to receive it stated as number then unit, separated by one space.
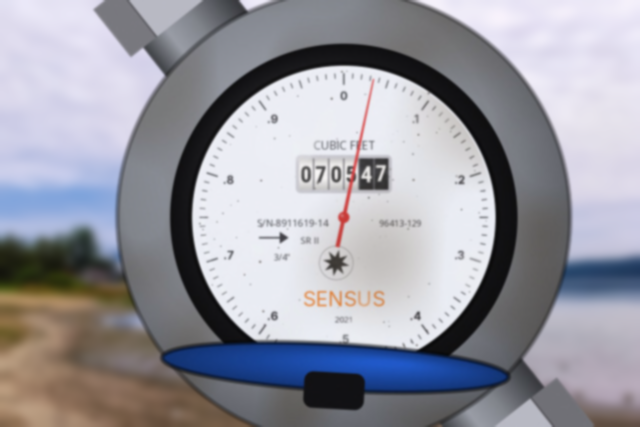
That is 70547.03 ft³
